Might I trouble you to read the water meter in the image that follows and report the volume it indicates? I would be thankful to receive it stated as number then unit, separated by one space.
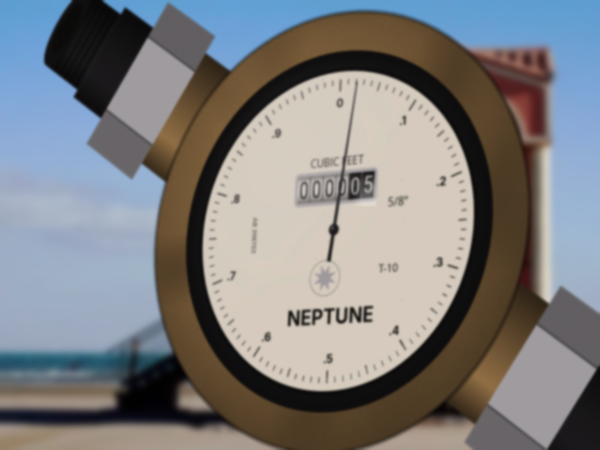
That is 5.02 ft³
